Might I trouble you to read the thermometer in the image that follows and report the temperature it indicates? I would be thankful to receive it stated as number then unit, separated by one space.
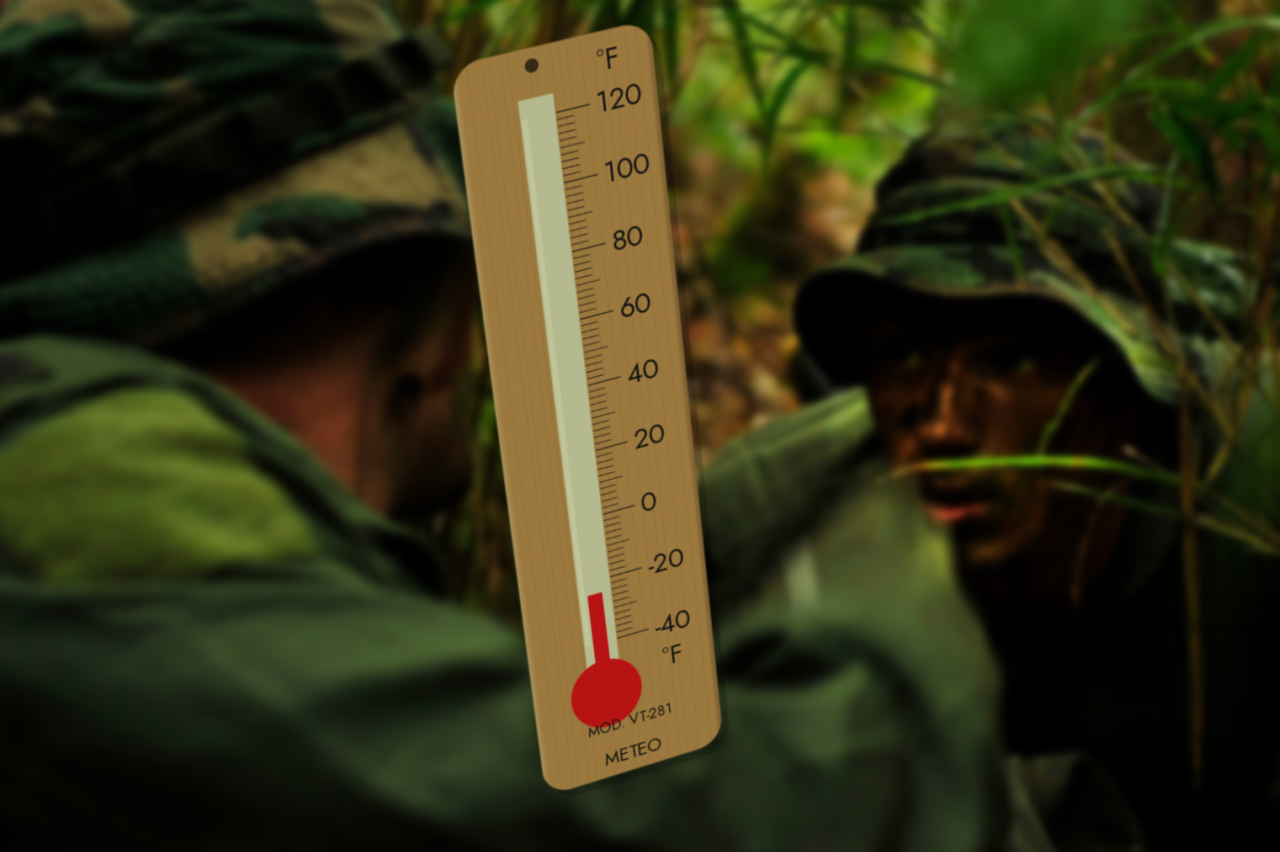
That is -24 °F
